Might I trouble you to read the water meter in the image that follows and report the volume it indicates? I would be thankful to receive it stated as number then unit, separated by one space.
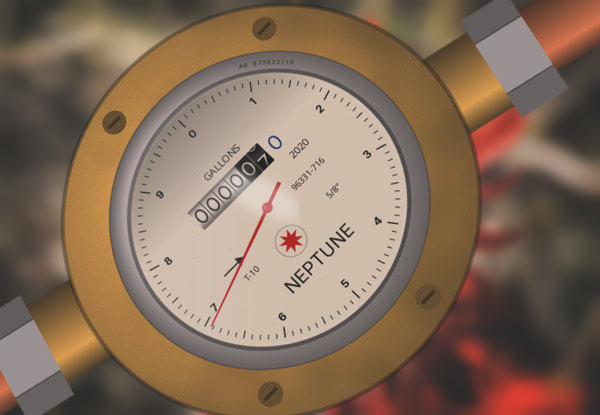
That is 66.9 gal
